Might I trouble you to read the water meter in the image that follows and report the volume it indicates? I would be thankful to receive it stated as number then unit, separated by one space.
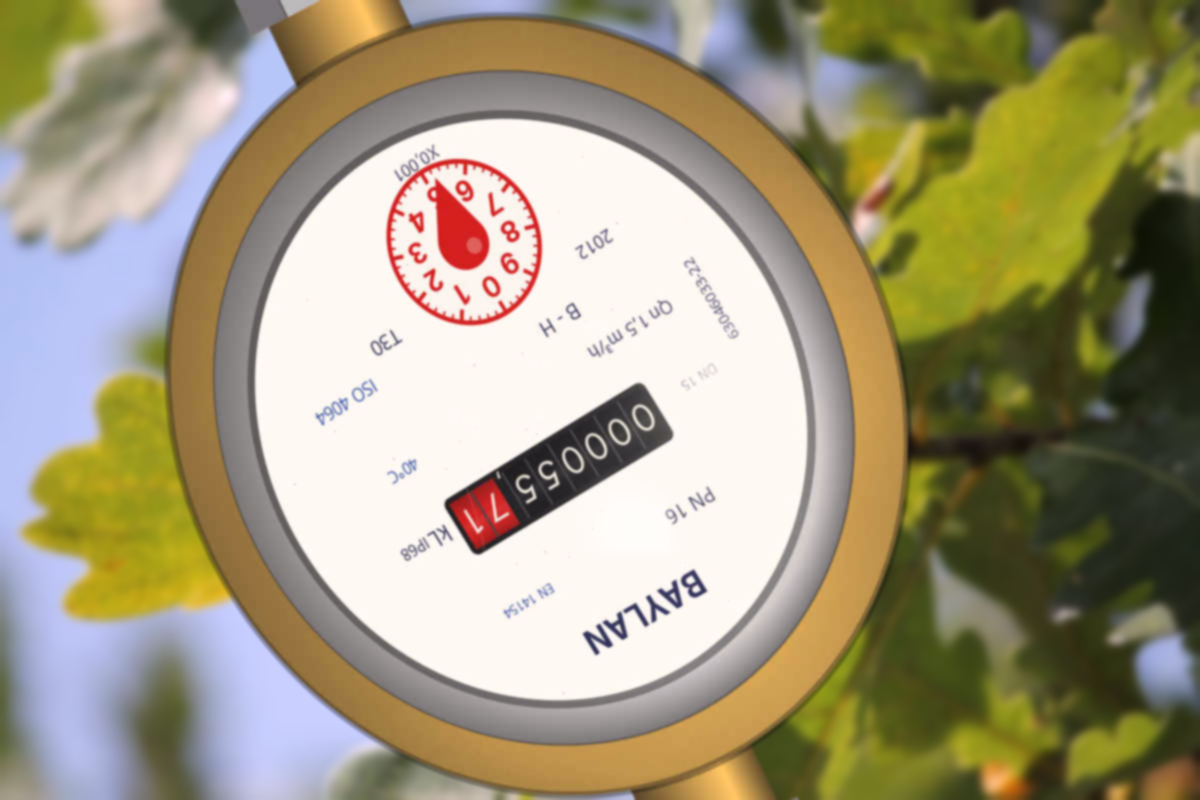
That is 55.715 kL
